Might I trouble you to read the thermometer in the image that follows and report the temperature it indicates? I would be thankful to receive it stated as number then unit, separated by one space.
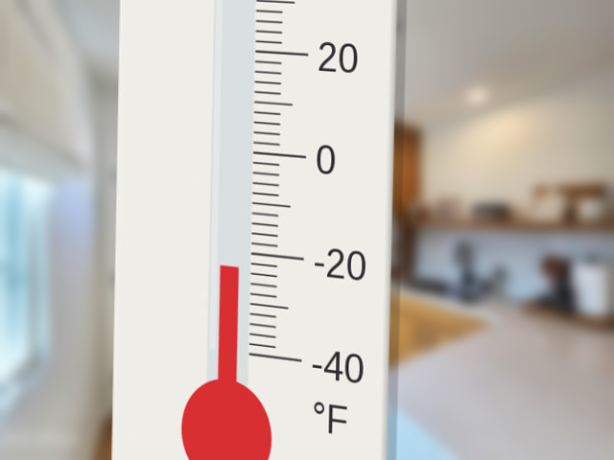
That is -23 °F
